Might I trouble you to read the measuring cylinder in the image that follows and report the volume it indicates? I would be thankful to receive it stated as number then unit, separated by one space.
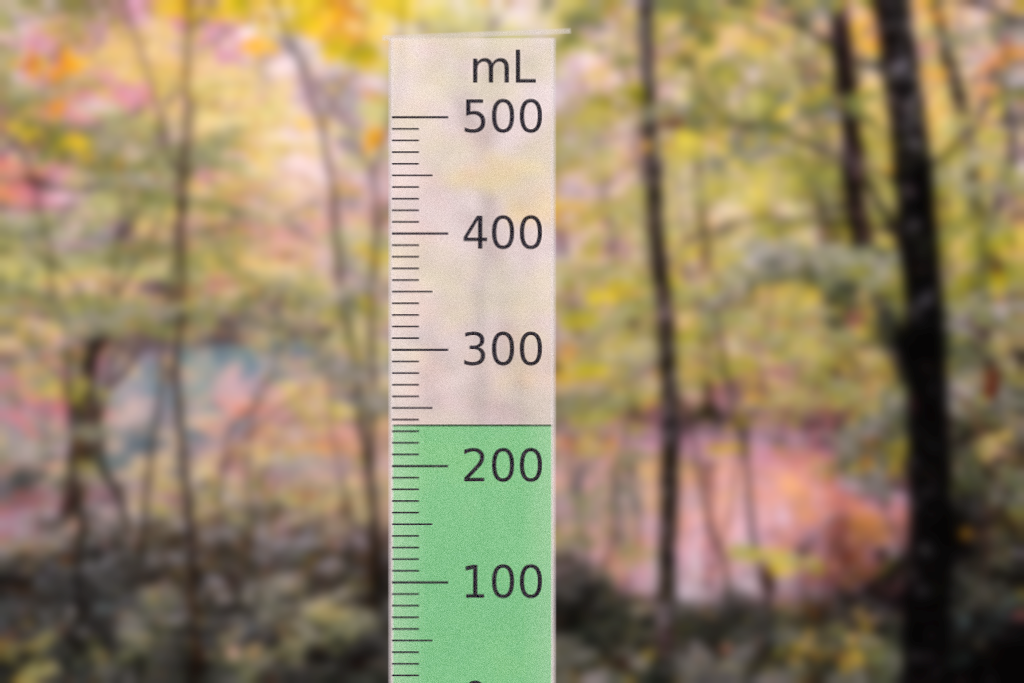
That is 235 mL
